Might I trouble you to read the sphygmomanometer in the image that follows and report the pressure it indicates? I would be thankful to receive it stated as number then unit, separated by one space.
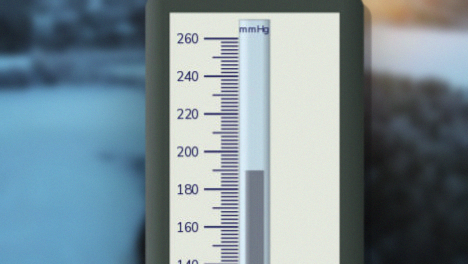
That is 190 mmHg
